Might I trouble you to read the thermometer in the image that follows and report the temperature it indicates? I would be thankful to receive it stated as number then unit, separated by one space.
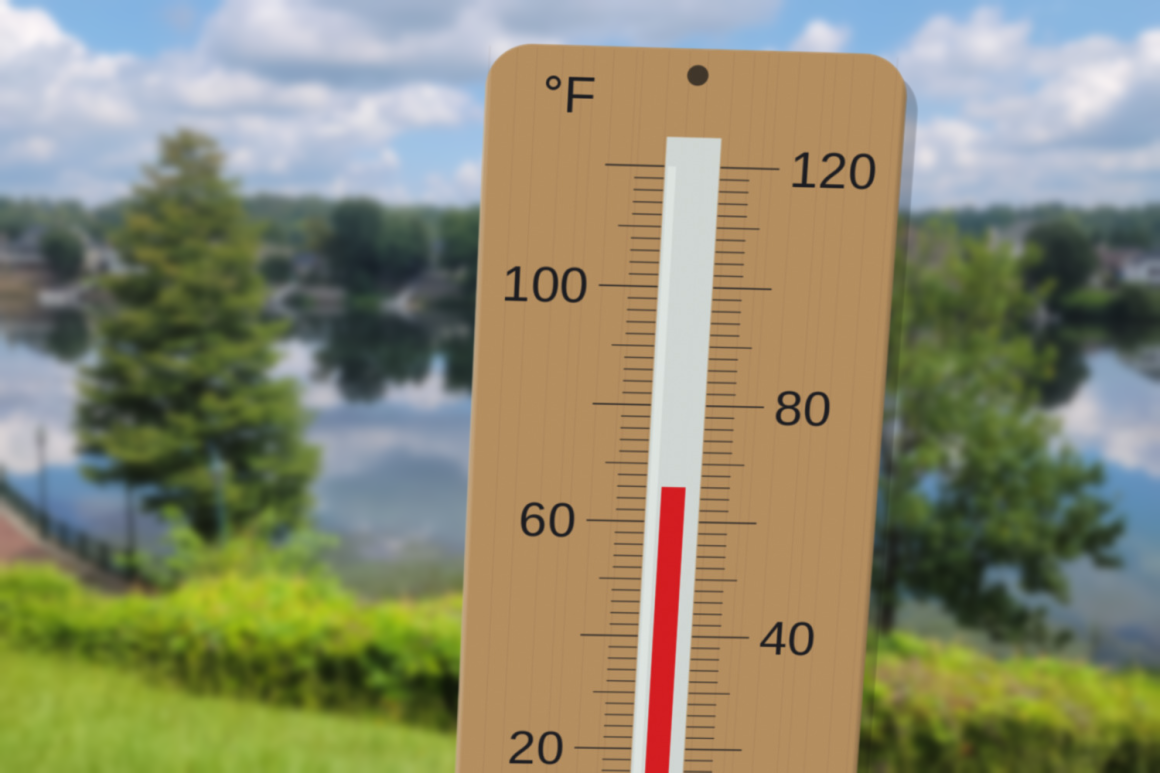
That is 66 °F
